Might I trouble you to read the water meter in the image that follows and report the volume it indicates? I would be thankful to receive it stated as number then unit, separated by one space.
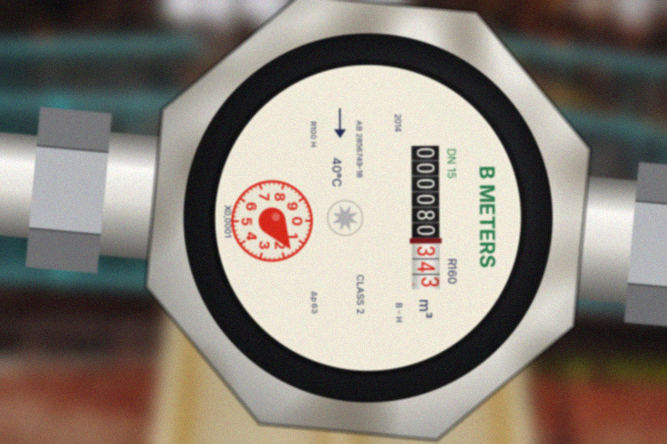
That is 80.3431 m³
